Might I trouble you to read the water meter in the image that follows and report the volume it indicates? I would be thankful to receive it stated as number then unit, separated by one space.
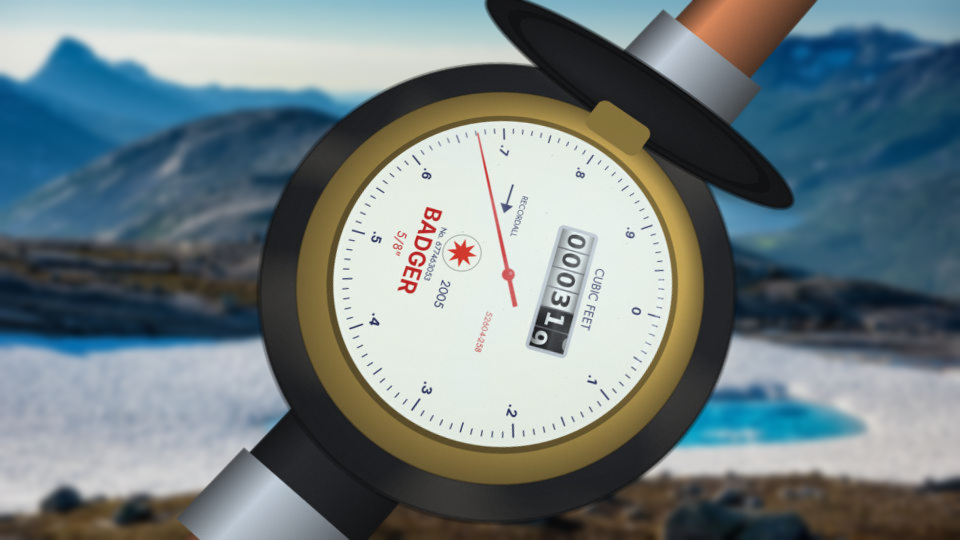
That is 318.67 ft³
